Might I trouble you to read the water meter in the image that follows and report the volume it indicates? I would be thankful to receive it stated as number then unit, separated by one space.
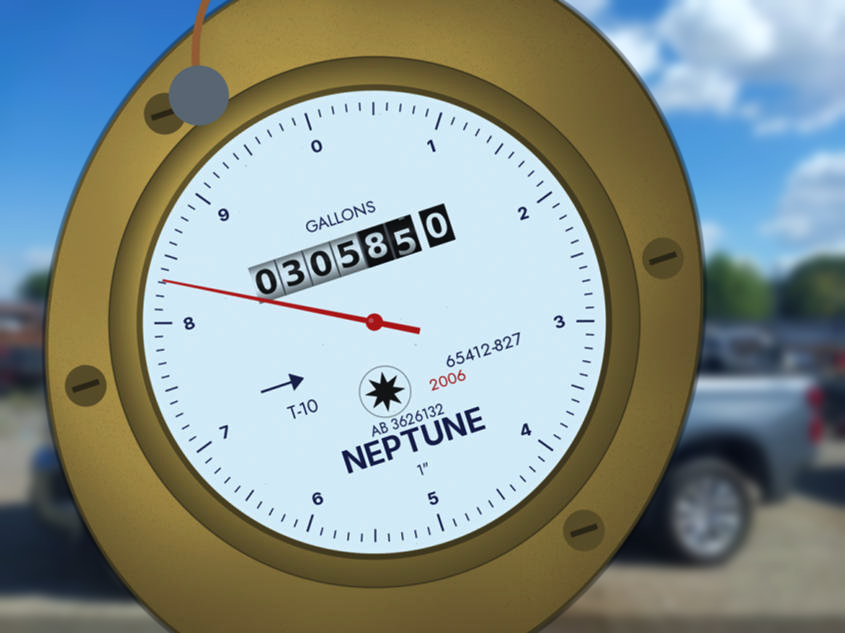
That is 305848.3 gal
